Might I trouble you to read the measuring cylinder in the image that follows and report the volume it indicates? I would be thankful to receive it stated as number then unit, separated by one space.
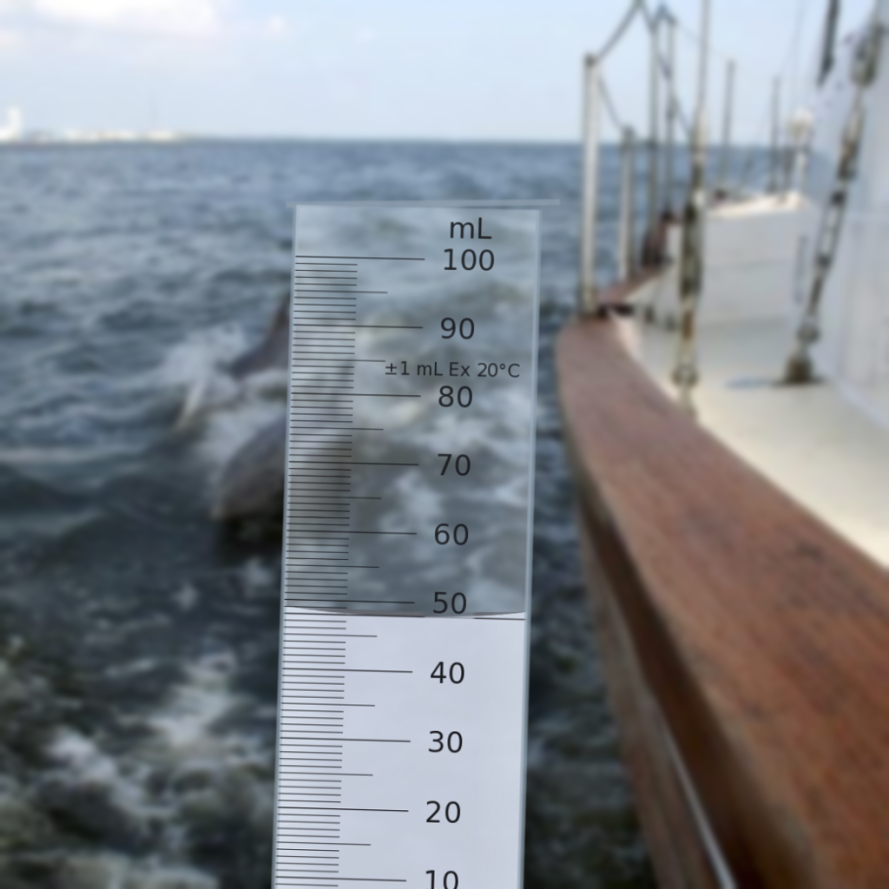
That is 48 mL
